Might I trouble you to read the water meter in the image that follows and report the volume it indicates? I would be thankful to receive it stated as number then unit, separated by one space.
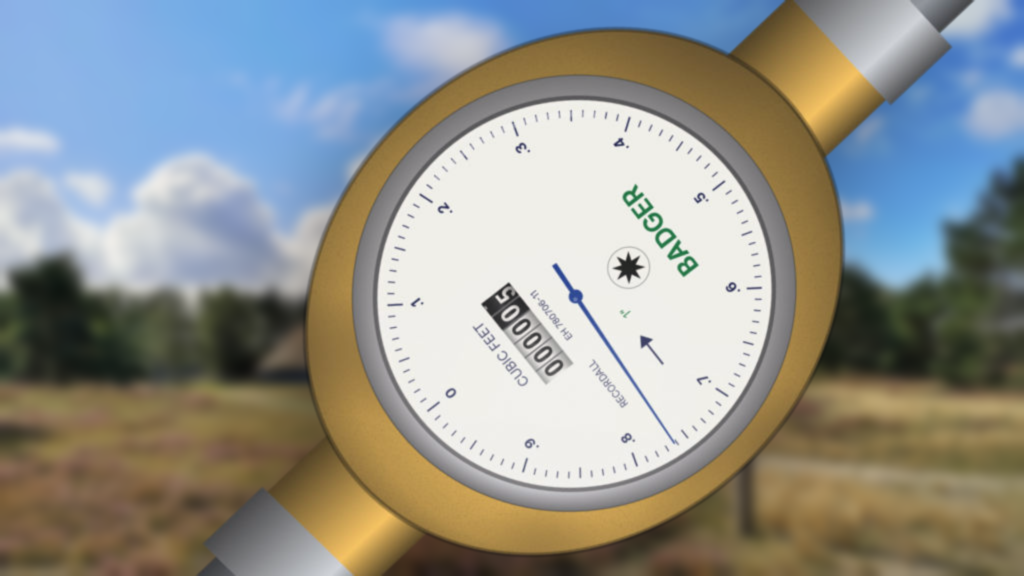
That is 4.76 ft³
